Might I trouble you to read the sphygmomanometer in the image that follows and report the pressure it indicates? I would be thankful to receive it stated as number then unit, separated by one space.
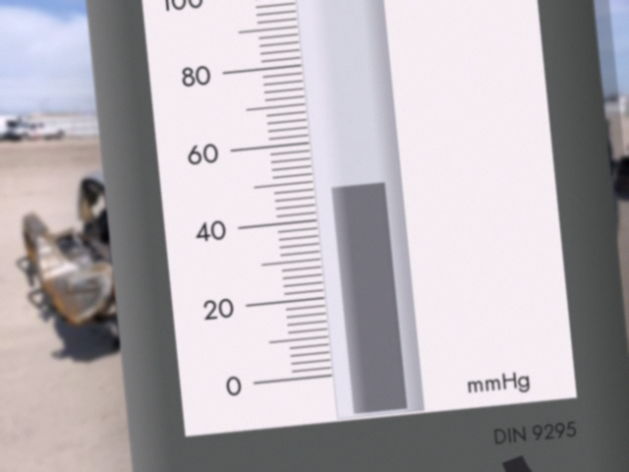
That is 48 mmHg
